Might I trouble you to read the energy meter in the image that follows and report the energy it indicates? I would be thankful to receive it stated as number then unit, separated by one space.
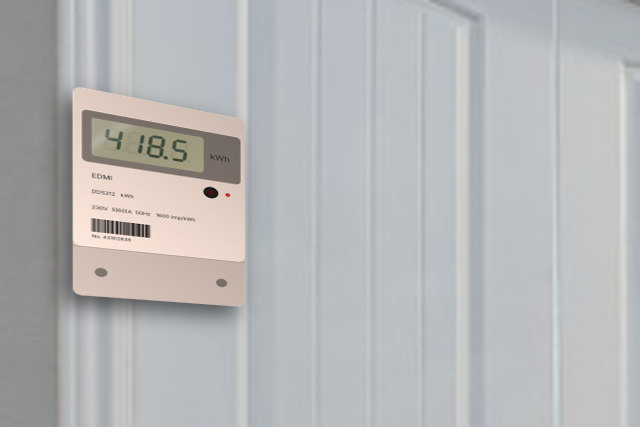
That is 418.5 kWh
